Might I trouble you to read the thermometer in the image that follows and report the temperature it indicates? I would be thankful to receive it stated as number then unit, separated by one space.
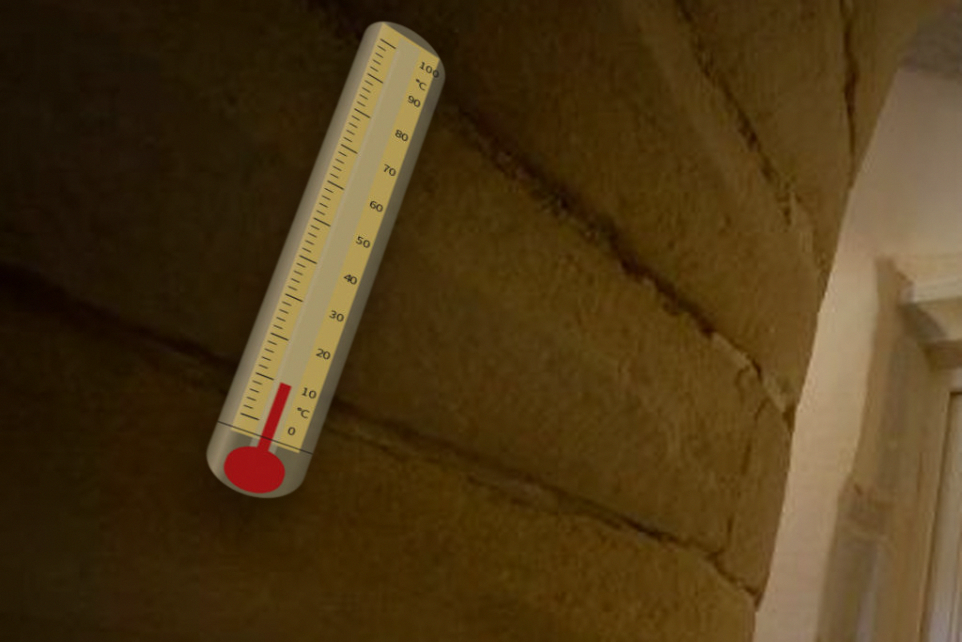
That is 10 °C
